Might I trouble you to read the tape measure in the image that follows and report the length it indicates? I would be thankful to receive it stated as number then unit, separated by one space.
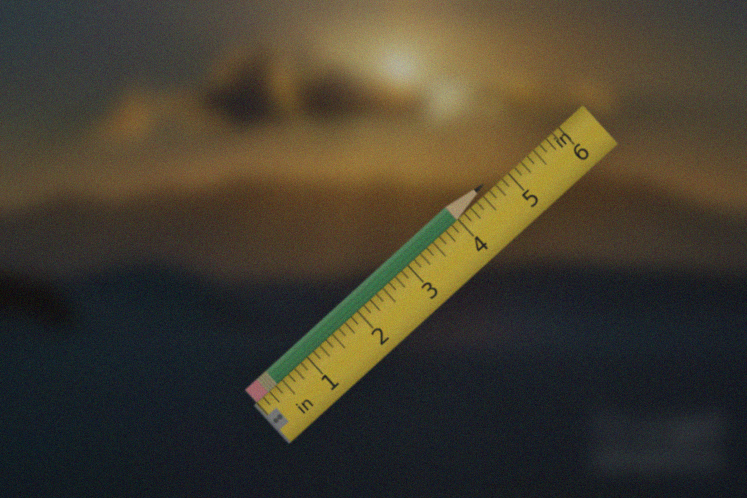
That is 4.625 in
